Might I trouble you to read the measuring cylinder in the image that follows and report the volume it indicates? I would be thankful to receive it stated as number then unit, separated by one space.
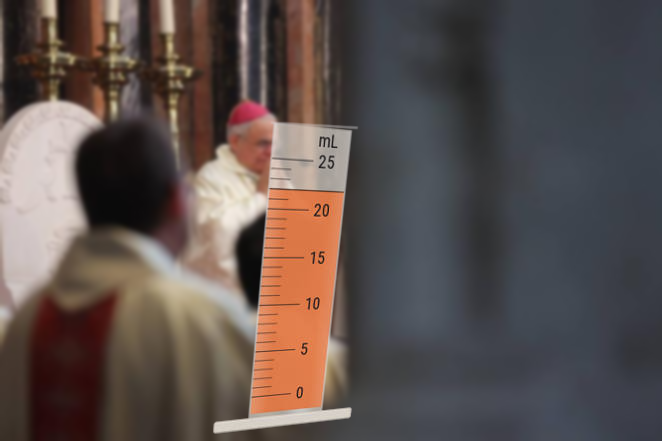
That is 22 mL
